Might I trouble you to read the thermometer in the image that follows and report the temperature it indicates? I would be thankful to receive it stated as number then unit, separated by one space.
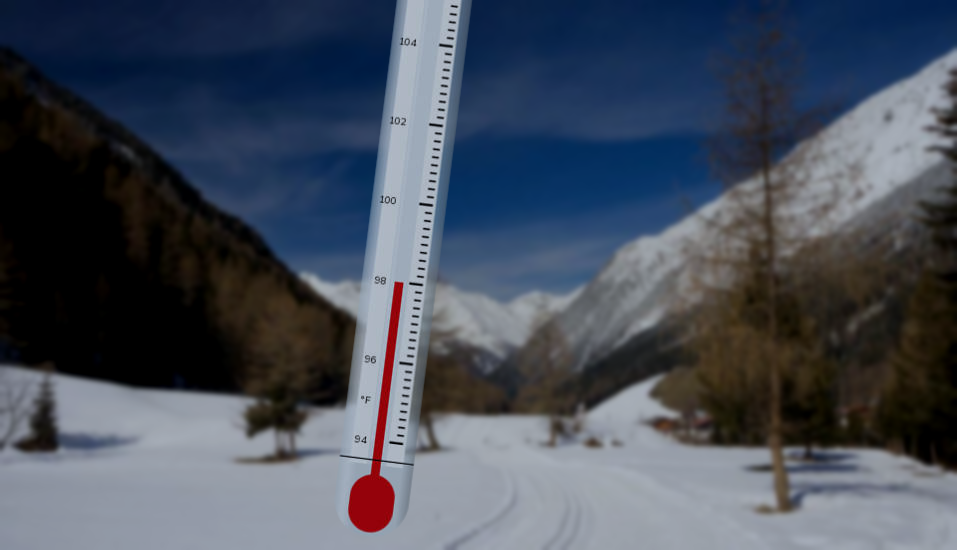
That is 98 °F
